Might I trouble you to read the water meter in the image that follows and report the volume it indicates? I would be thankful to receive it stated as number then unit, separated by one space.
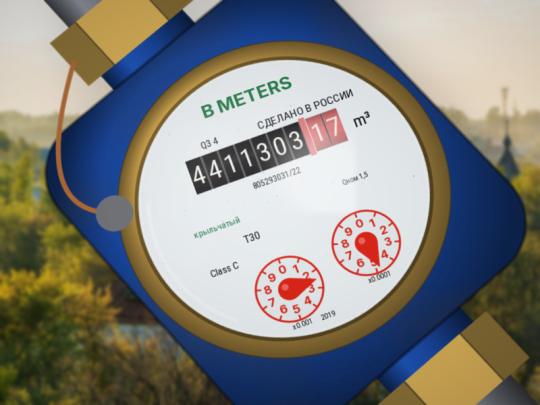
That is 4411303.1724 m³
